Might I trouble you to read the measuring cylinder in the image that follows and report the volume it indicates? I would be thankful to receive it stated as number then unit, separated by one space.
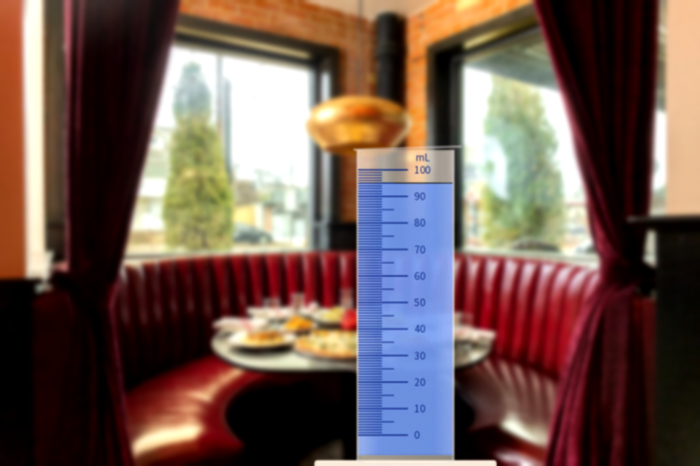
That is 95 mL
